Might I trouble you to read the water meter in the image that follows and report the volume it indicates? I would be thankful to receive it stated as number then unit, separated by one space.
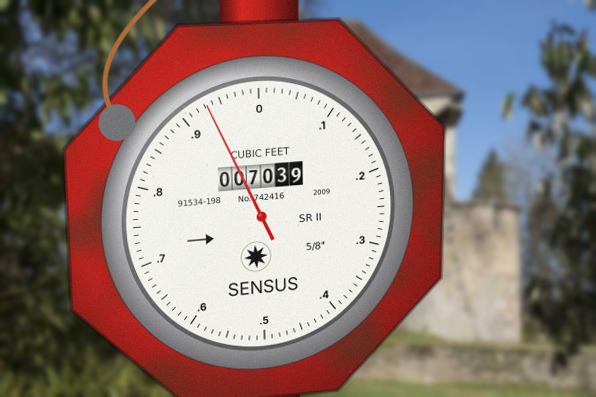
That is 7038.93 ft³
